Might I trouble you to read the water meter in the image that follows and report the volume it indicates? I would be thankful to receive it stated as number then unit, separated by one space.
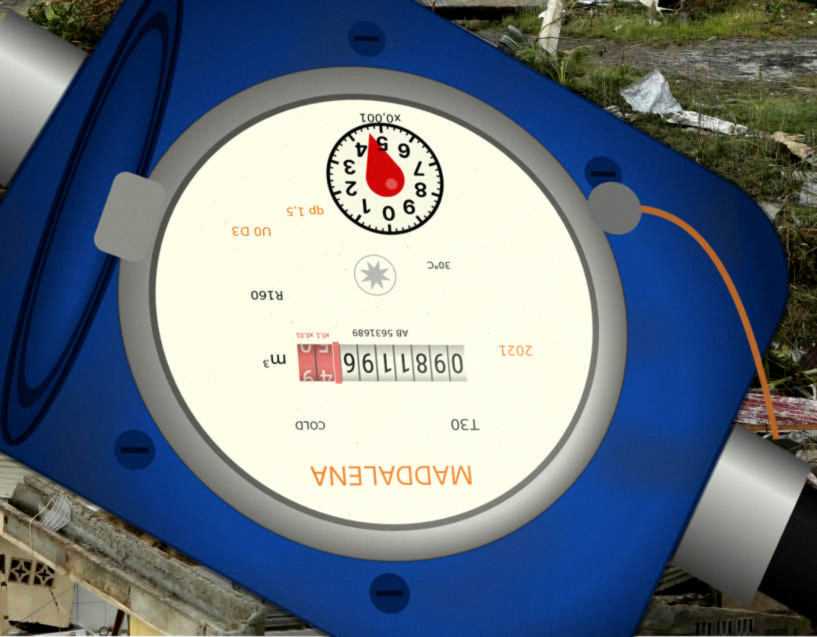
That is 981196.494 m³
